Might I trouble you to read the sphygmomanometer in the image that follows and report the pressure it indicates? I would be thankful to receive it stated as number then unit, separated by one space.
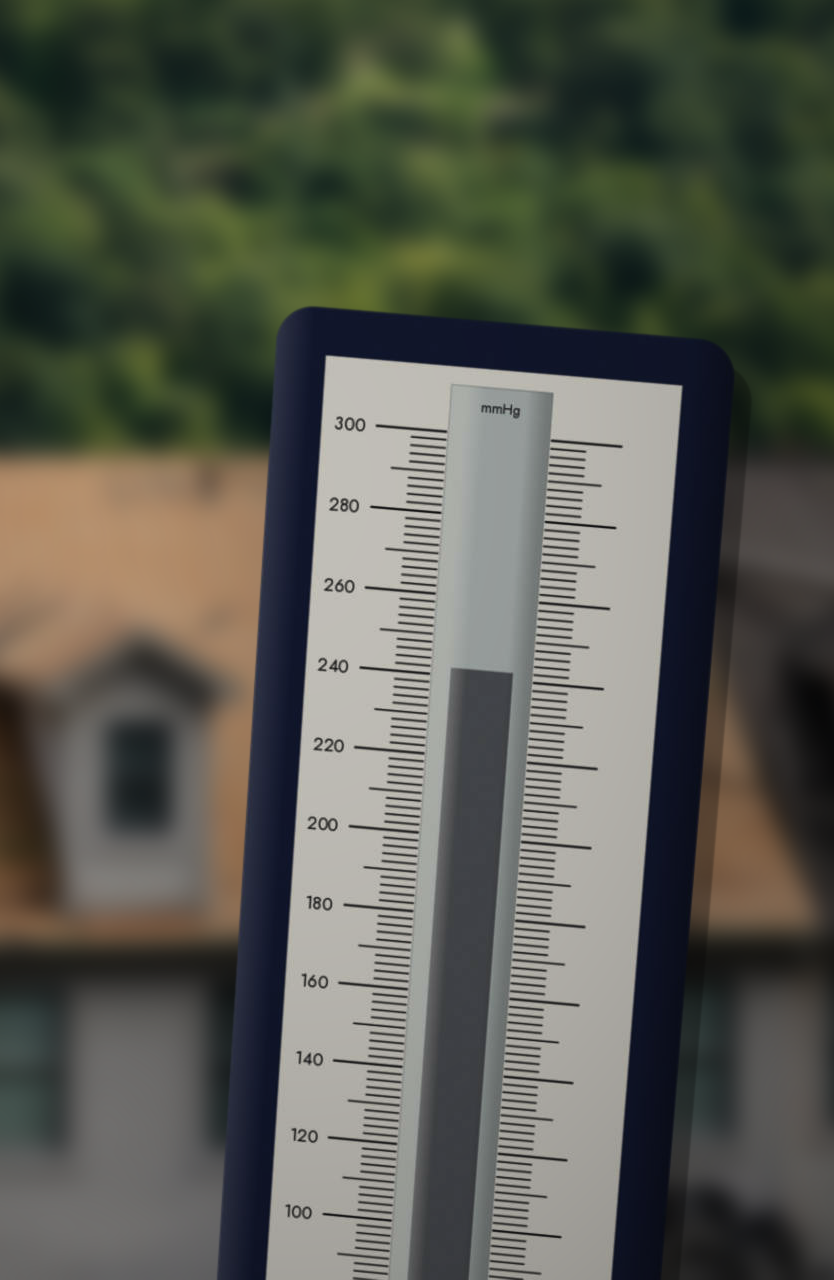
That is 242 mmHg
